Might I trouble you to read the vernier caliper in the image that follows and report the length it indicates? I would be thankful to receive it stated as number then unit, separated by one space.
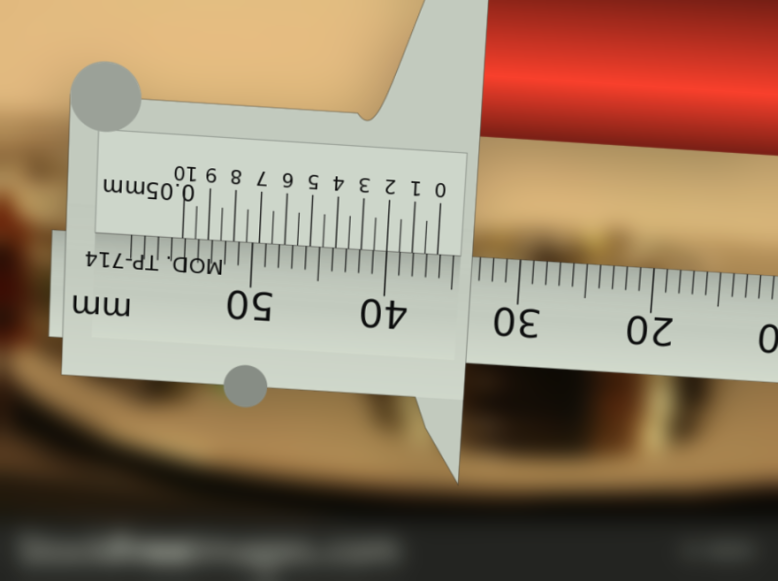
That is 36.2 mm
